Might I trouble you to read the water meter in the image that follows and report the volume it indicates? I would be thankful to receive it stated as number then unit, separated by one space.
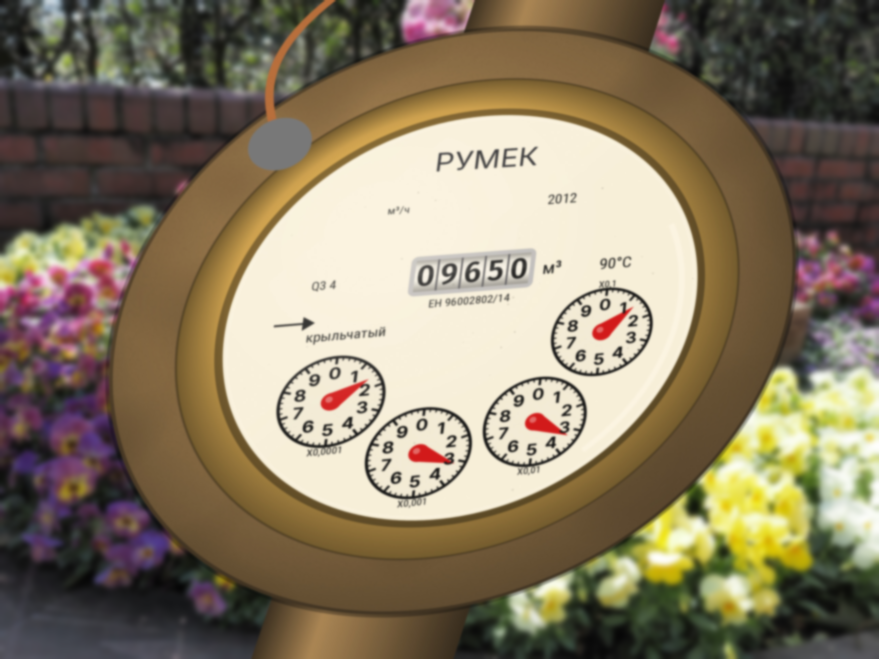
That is 9650.1331 m³
